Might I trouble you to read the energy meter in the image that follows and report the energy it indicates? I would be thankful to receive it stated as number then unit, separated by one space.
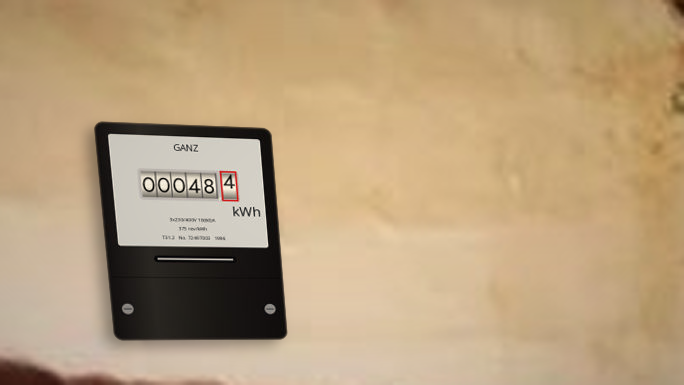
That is 48.4 kWh
